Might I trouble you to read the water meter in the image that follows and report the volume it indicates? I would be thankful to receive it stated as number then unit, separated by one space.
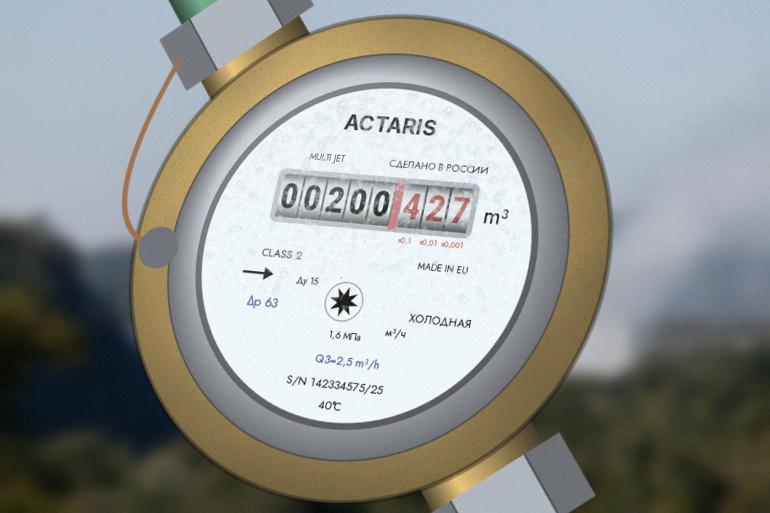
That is 200.427 m³
